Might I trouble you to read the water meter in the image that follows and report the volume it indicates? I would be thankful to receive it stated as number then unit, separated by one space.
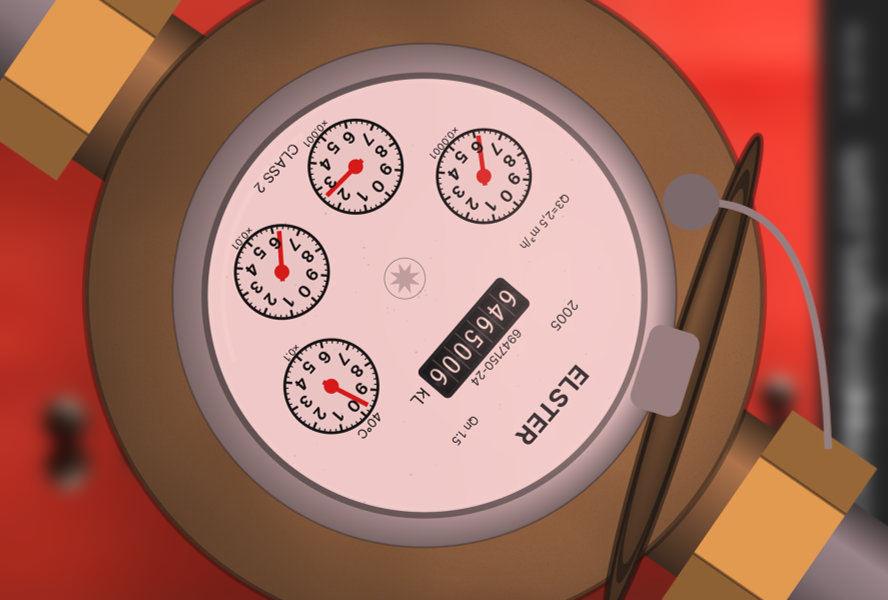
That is 6465005.9626 kL
